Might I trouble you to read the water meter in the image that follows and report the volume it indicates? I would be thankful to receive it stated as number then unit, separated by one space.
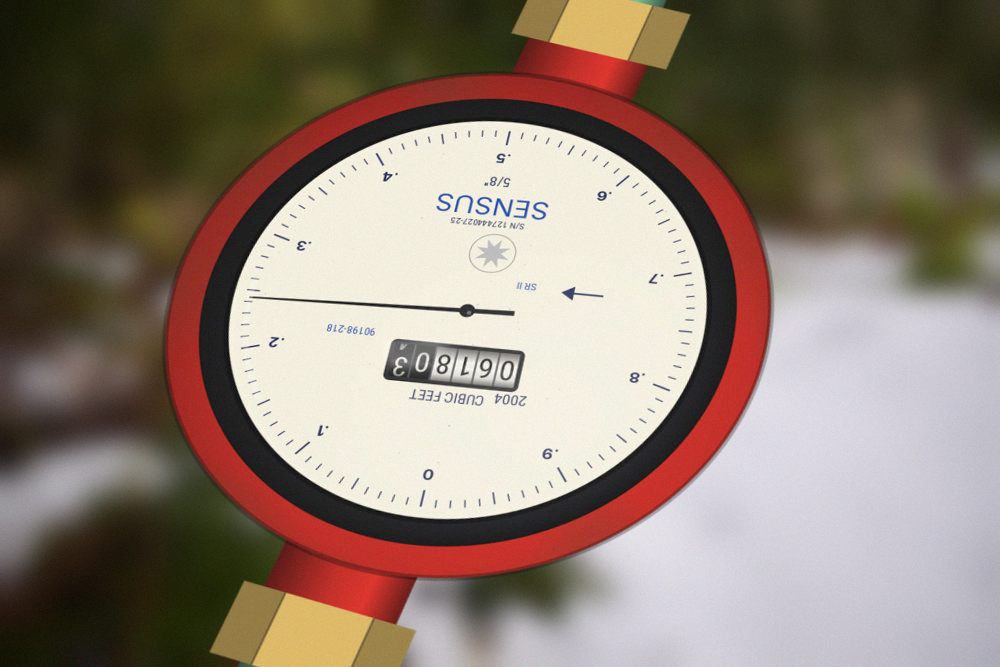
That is 61803.24 ft³
